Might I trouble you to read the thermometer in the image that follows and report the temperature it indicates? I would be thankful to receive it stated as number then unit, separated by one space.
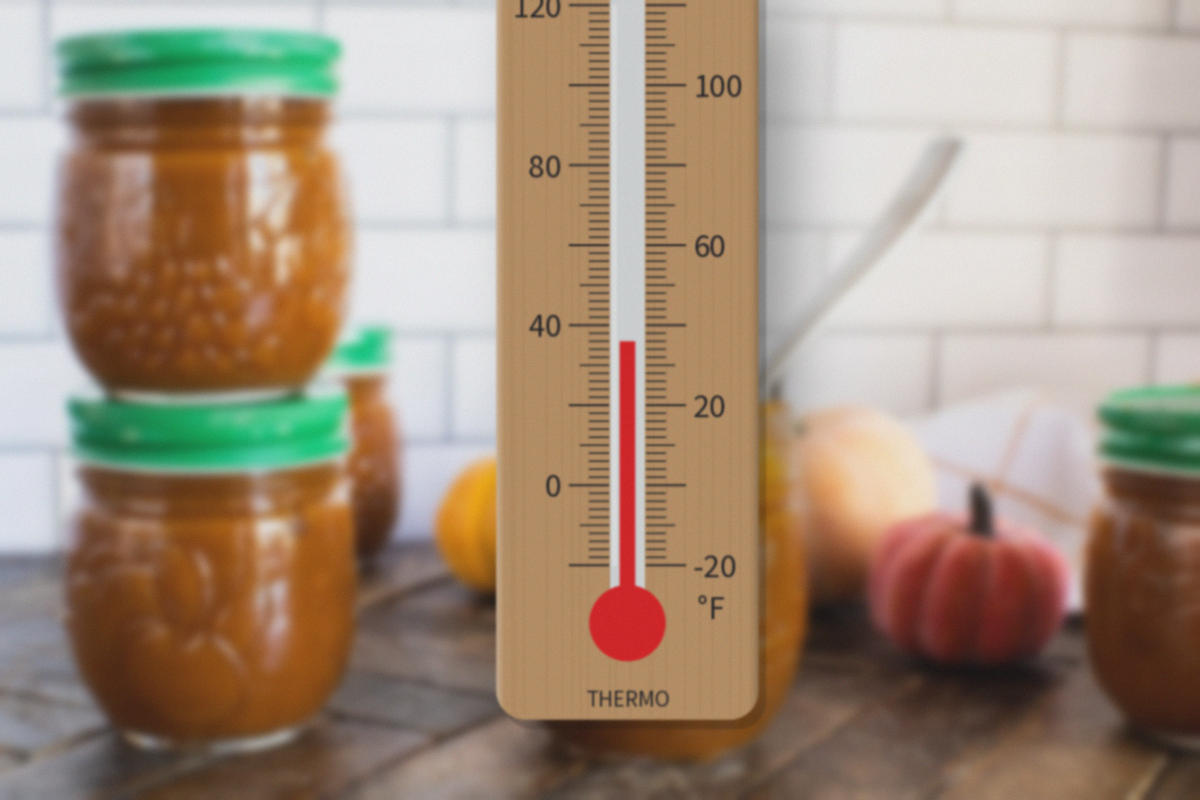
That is 36 °F
